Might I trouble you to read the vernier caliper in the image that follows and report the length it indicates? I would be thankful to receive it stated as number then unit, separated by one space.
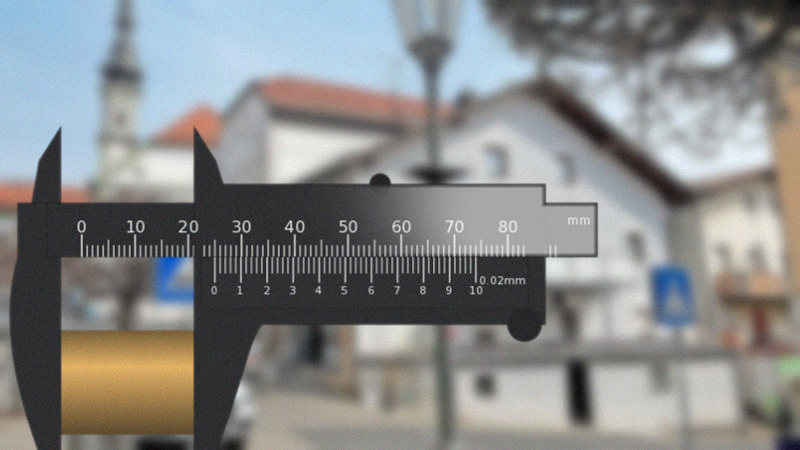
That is 25.0 mm
